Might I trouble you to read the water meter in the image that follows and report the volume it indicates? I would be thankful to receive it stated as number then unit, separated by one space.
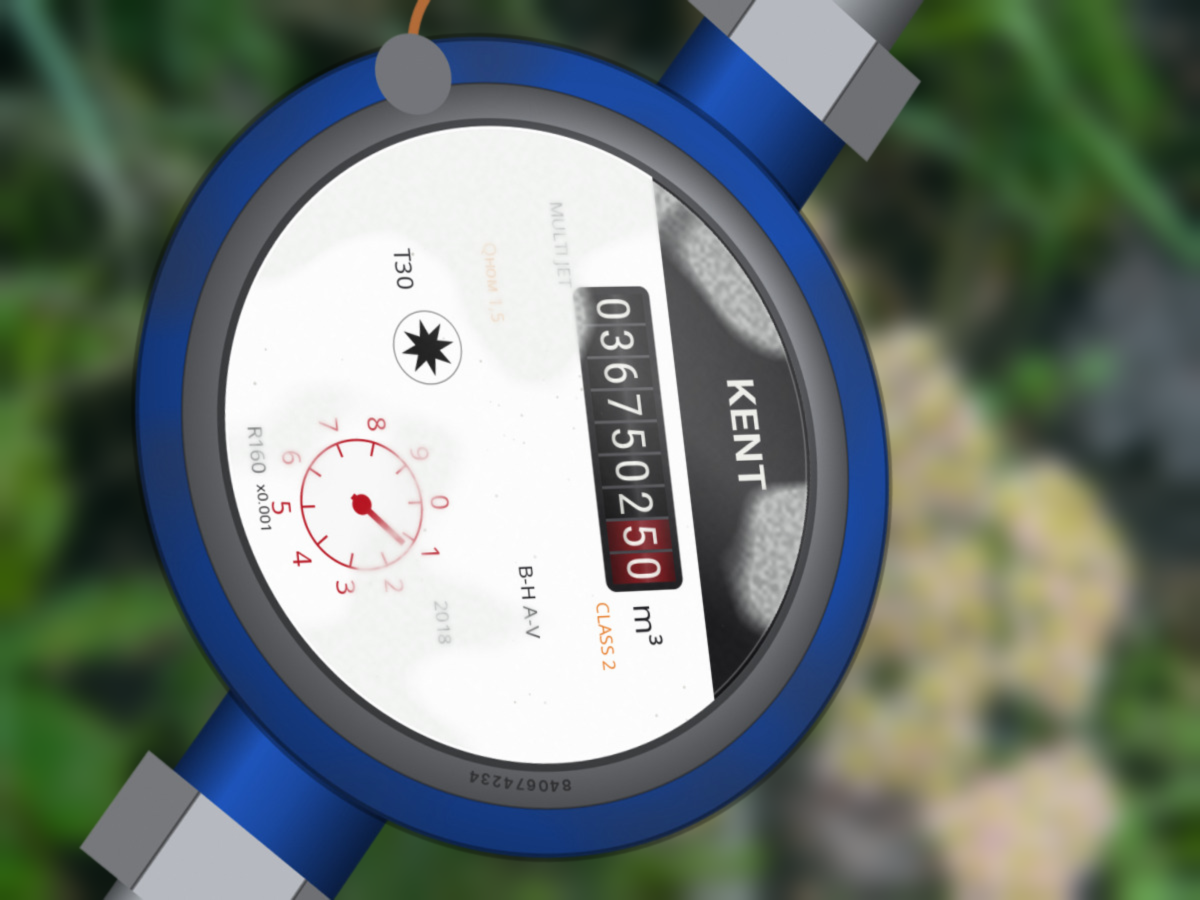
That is 367502.501 m³
